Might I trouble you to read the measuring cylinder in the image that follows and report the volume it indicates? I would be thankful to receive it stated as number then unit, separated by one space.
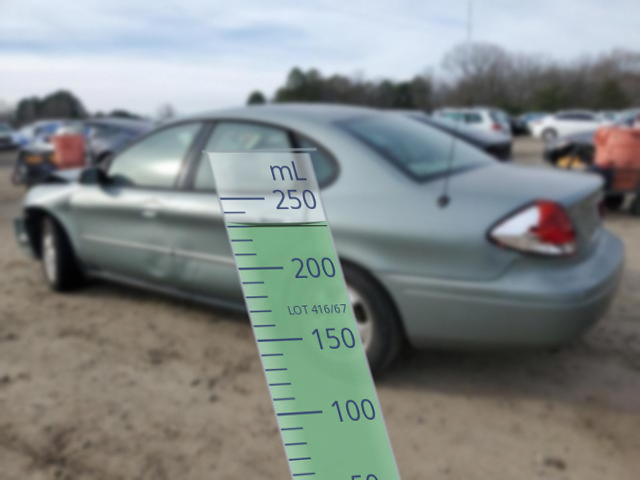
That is 230 mL
